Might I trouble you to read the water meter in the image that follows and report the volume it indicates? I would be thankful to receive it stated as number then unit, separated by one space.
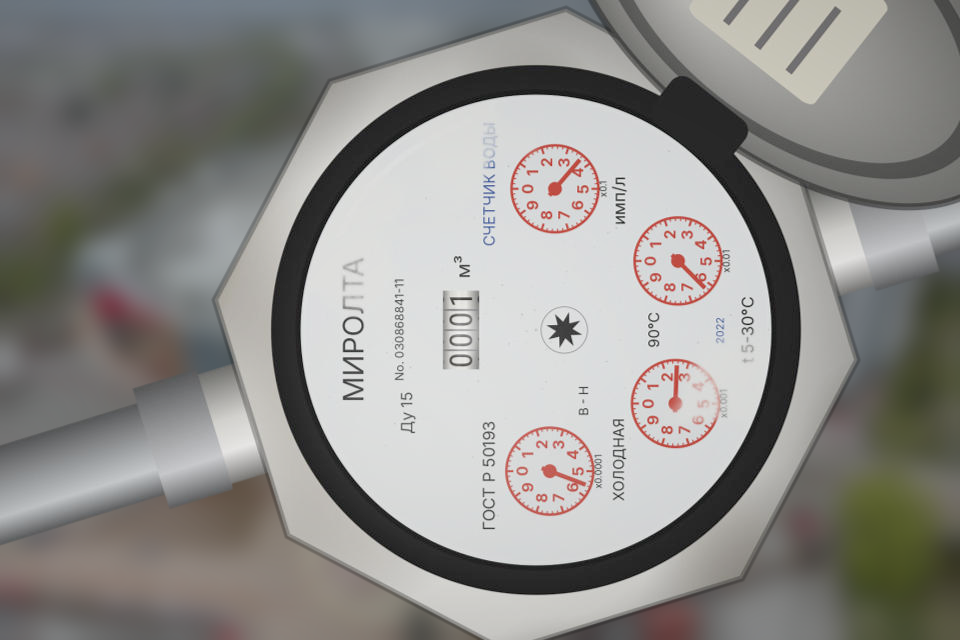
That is 1.3625 m³
